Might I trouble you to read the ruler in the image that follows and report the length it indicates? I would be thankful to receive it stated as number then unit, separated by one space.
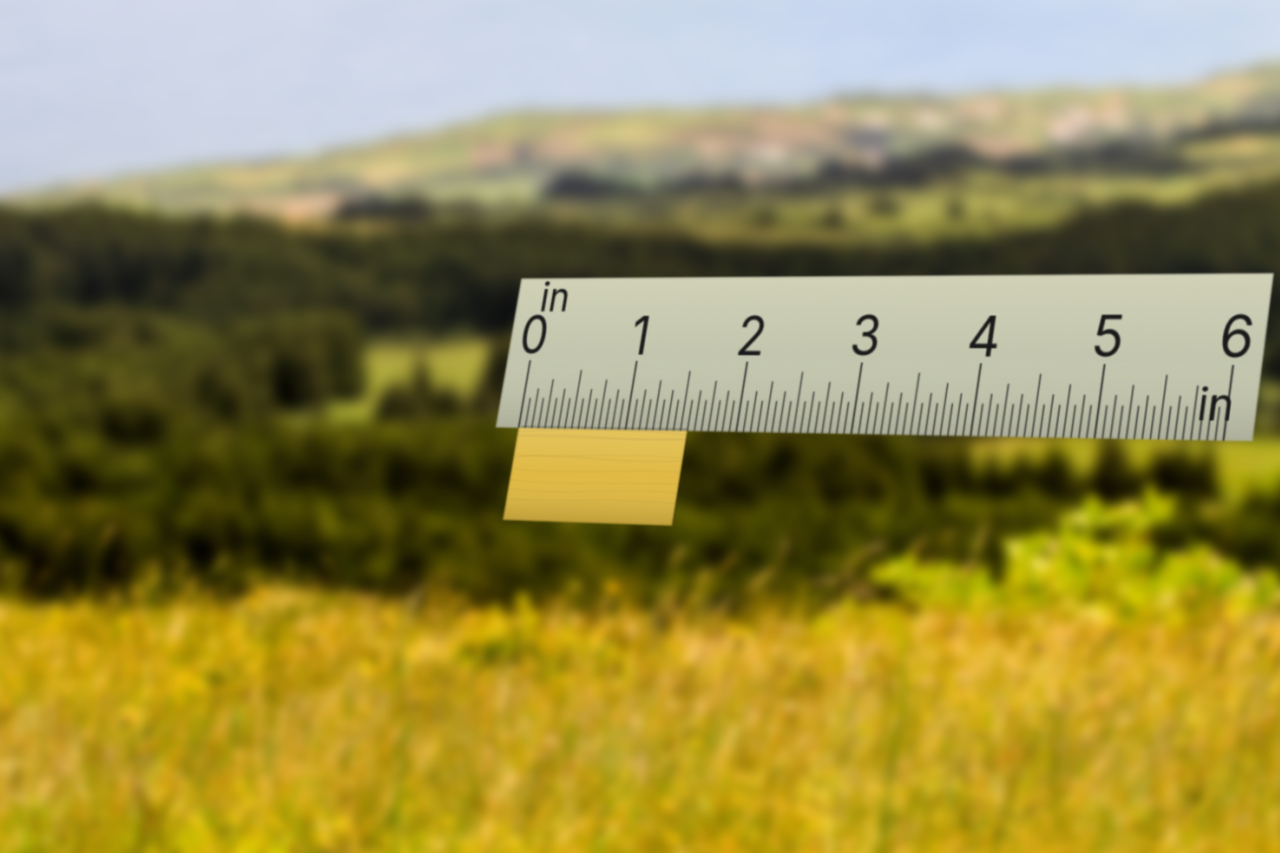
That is 1.5625 in
